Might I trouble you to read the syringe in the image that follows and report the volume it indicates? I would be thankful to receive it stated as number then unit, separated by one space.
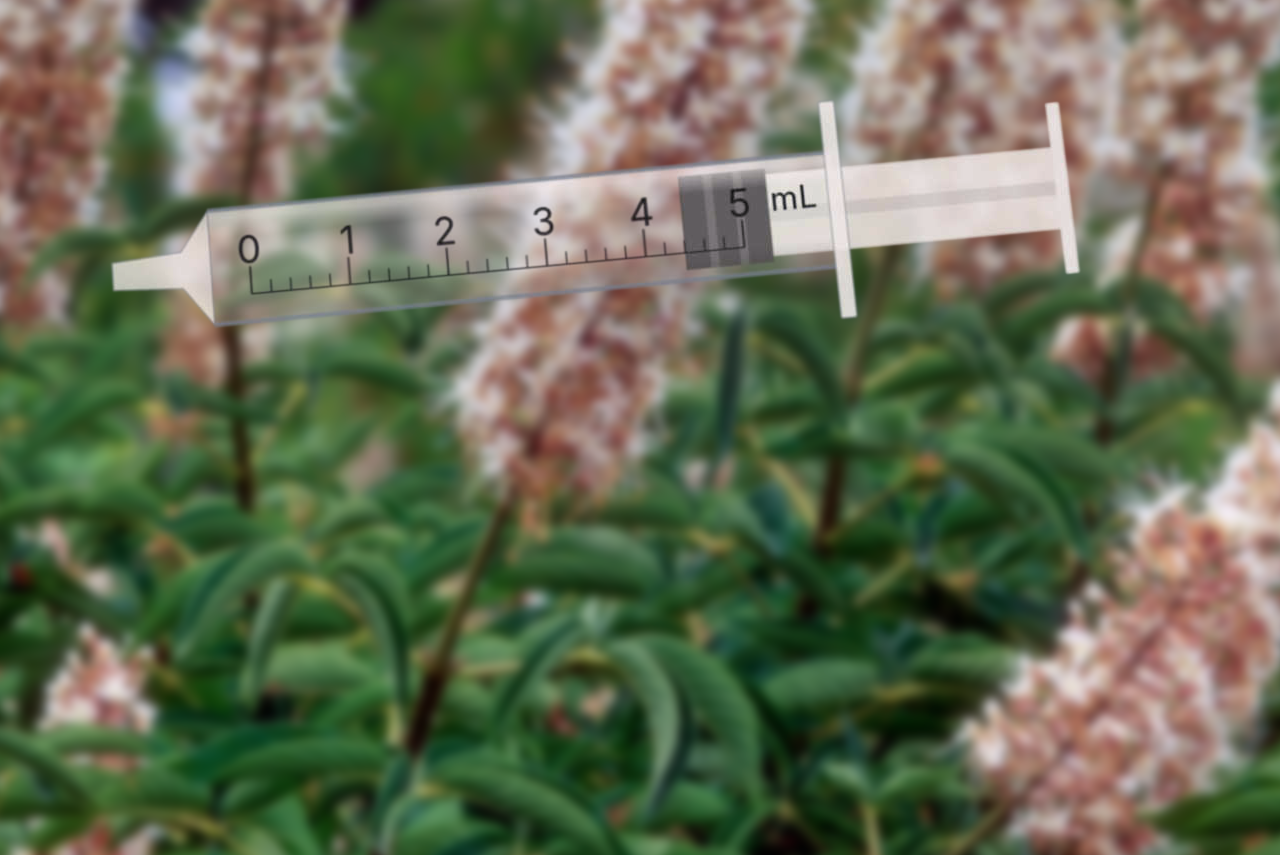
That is 4.4 mL
